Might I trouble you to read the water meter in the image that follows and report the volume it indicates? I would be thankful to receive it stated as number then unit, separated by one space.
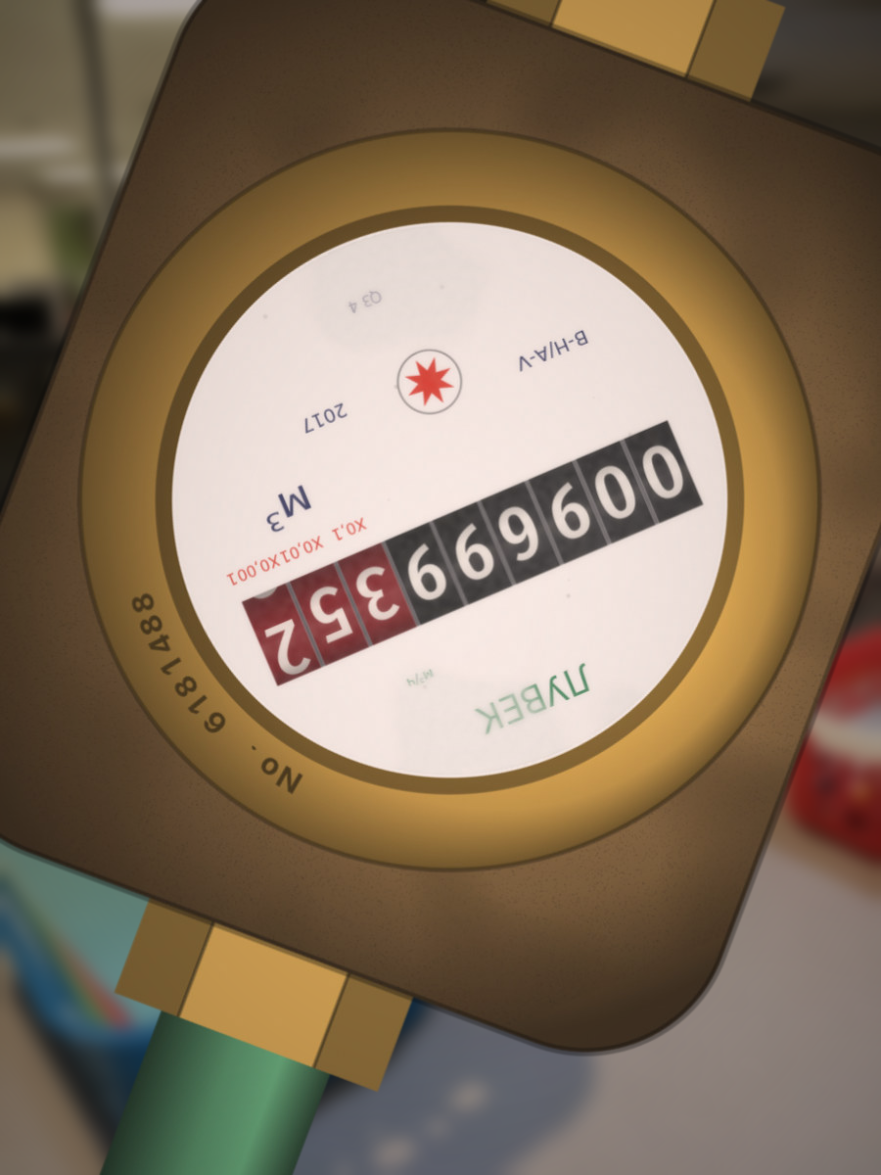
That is 9699.352 m³
